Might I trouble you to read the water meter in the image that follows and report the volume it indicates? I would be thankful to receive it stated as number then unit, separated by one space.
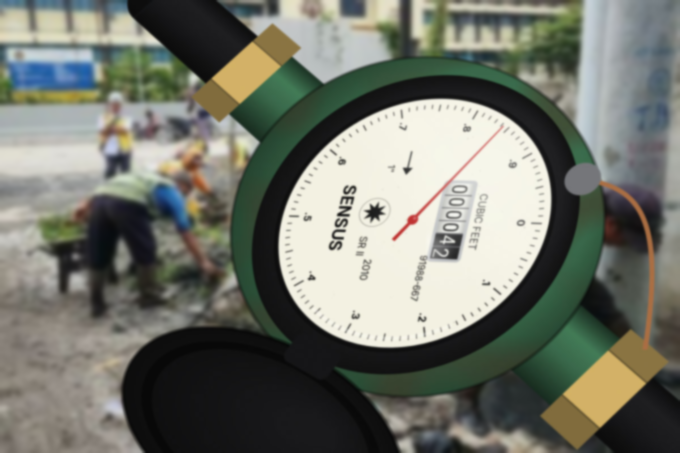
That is 41.84 ft³
